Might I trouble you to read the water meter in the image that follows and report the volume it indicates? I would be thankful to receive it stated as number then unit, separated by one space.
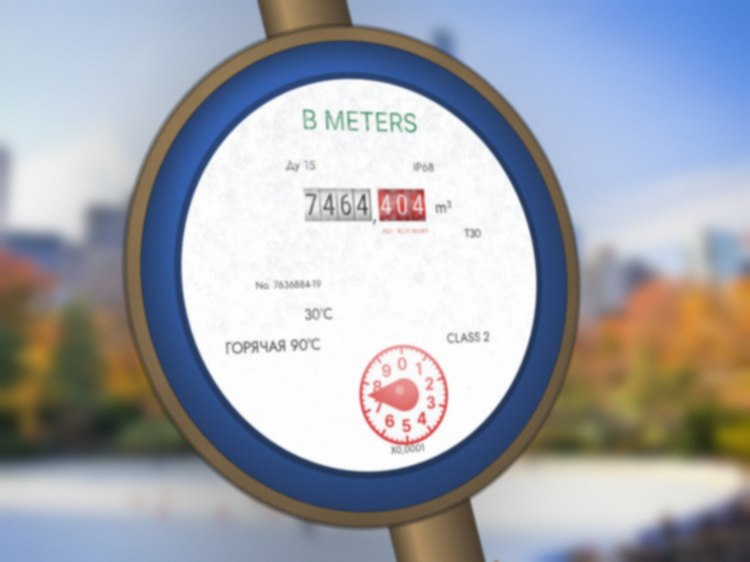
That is 7464.4047 m³
